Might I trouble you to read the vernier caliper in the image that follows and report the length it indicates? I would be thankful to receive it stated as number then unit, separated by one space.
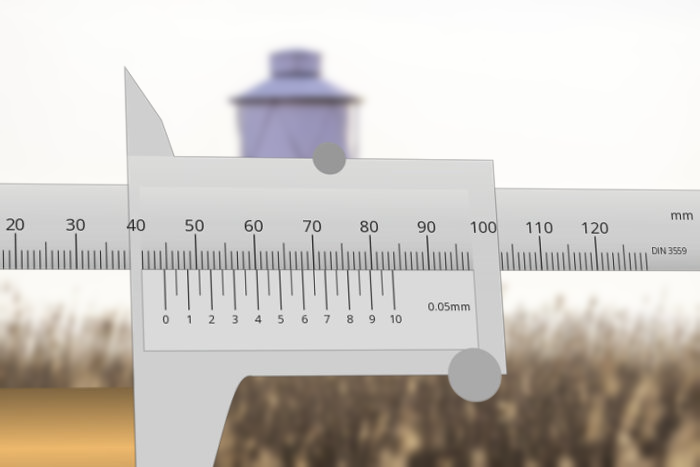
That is 44.6 mm
